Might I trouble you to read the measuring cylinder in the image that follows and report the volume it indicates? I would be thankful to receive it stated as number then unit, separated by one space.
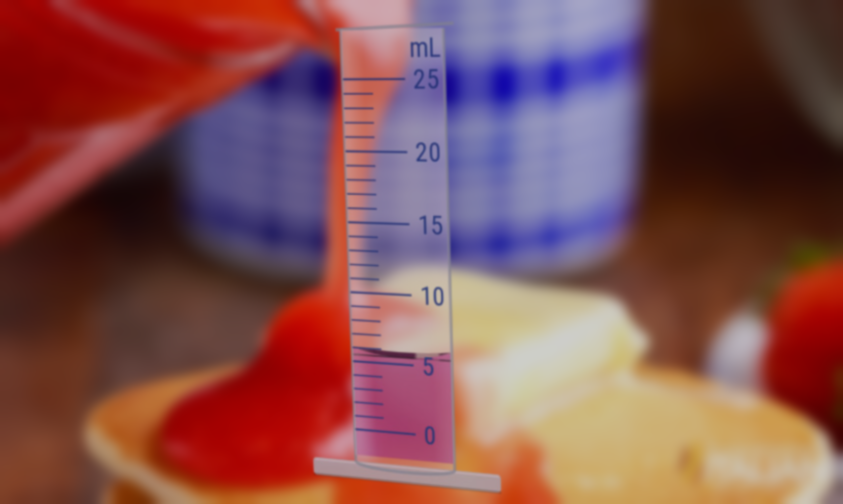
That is 5.5 mL
